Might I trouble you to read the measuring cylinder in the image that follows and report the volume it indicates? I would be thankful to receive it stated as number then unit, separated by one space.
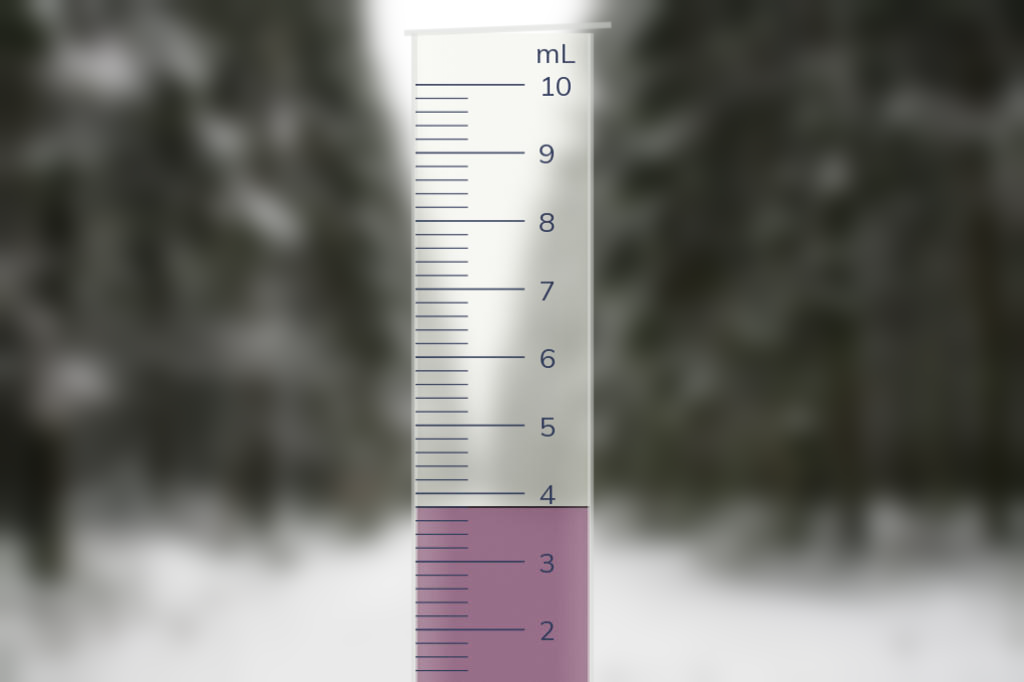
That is 3.8 mL
